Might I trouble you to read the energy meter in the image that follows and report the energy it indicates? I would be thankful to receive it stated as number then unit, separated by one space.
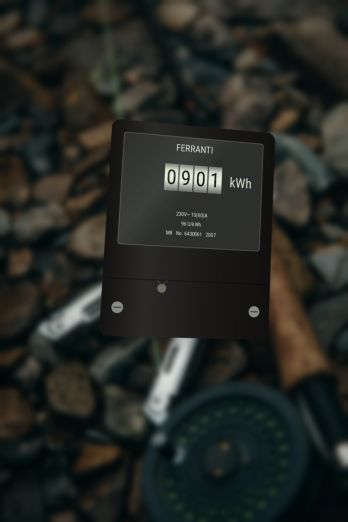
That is 901 kWh
